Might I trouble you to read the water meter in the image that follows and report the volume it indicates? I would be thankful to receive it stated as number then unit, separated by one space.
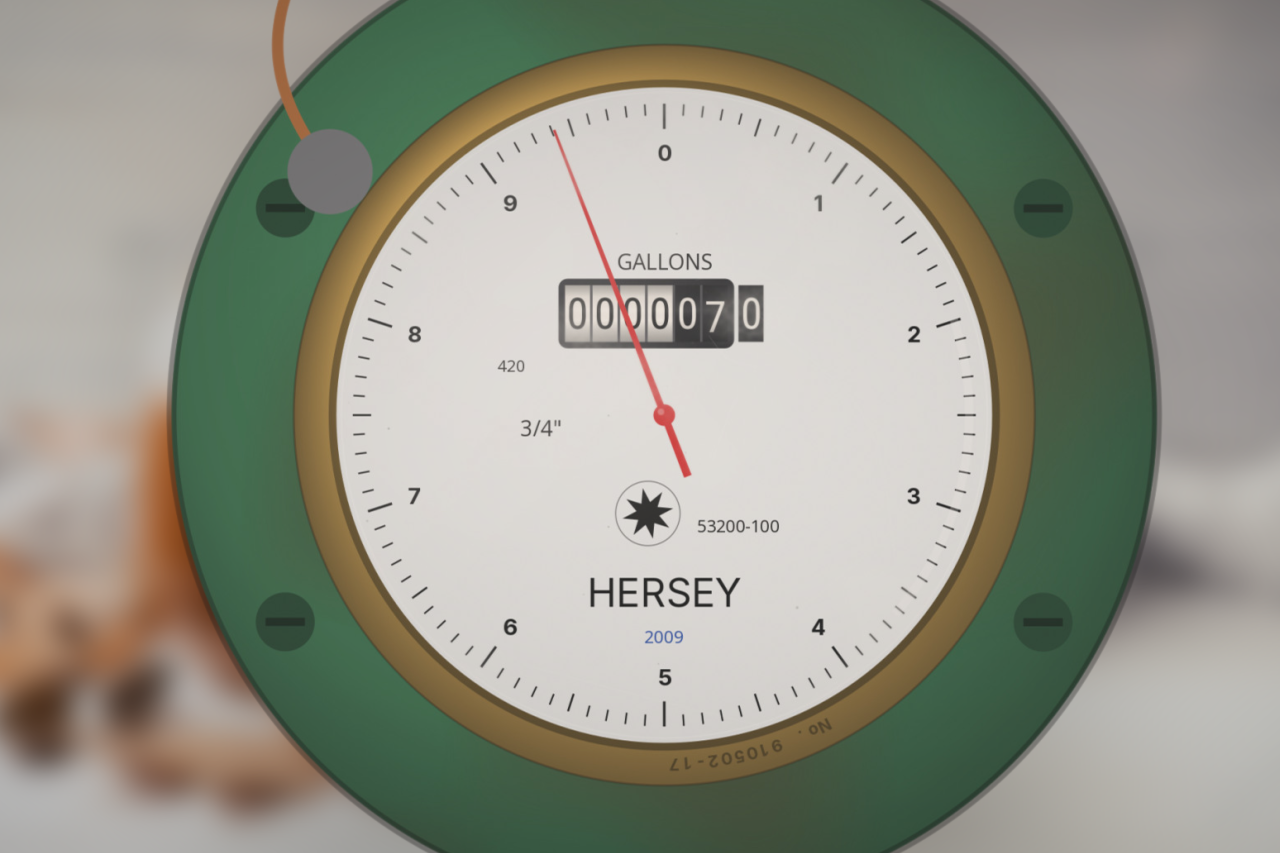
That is 69.4 gal
